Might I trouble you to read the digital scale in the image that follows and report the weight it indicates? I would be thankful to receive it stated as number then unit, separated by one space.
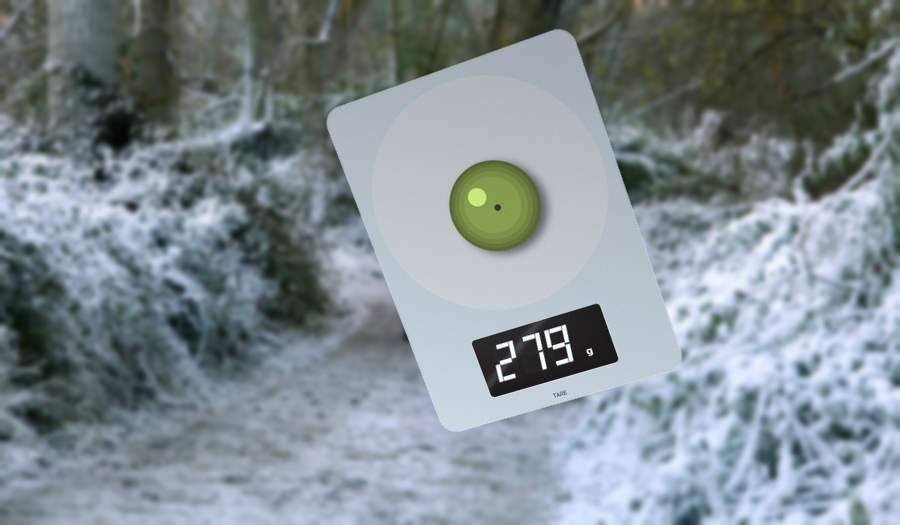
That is 279 g
